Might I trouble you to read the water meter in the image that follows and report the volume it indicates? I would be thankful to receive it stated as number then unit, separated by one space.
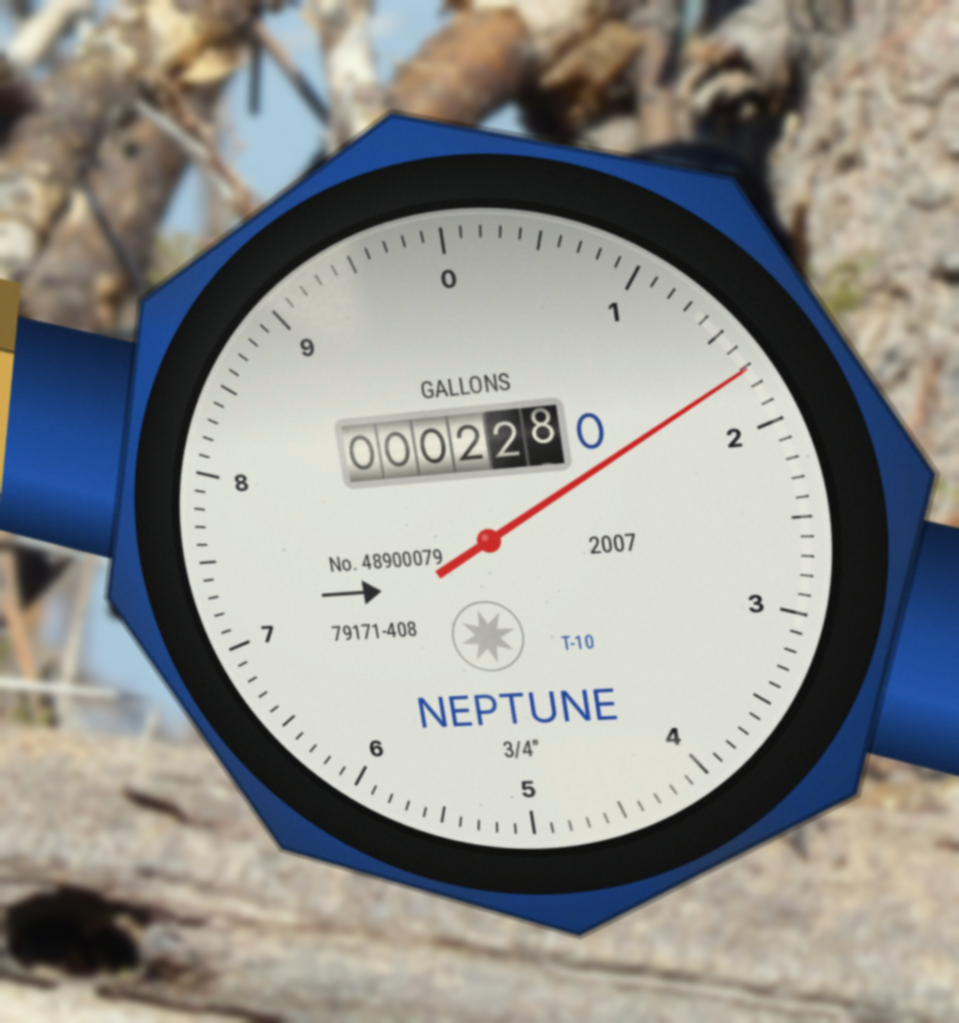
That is 2281.7 gal
